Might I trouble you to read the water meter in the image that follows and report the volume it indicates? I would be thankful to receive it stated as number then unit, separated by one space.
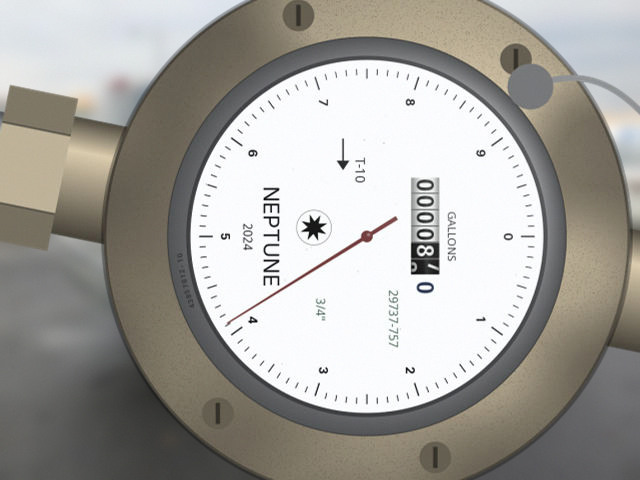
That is 874.1 gal
